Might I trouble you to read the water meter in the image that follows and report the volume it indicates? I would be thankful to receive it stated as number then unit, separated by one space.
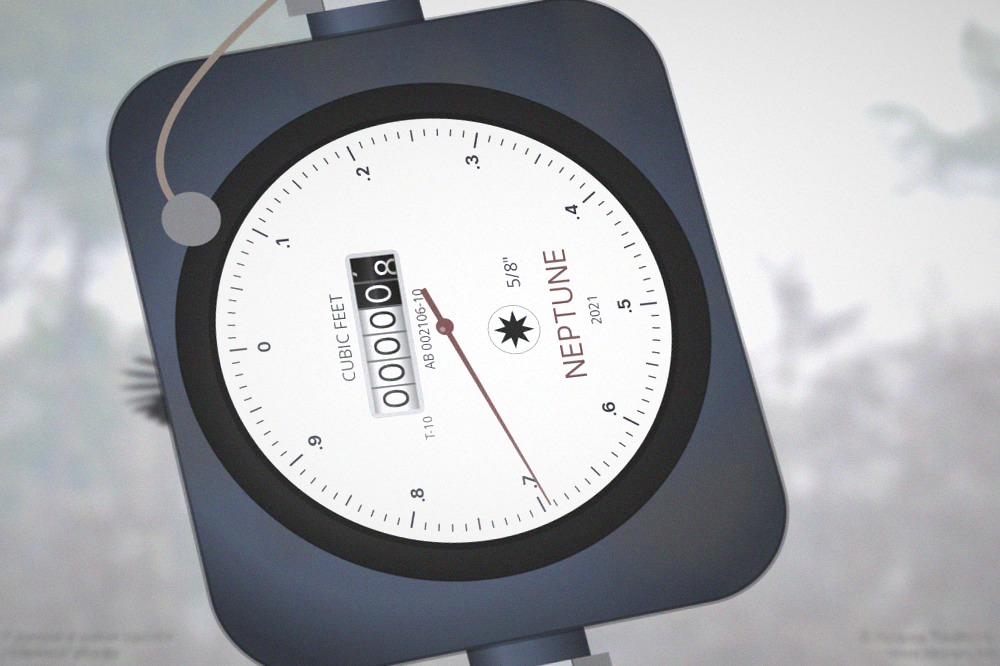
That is 7.69 ft³
